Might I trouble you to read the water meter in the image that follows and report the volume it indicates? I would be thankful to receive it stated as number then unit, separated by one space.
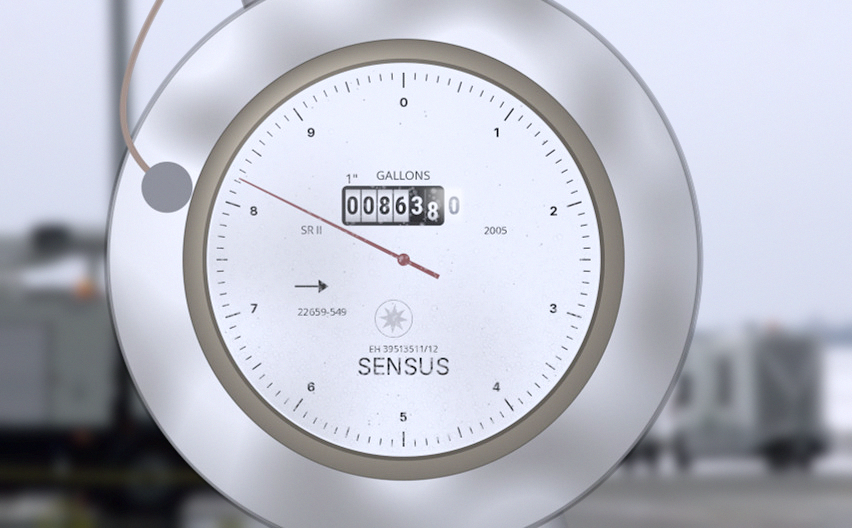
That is 86378.2 gal
